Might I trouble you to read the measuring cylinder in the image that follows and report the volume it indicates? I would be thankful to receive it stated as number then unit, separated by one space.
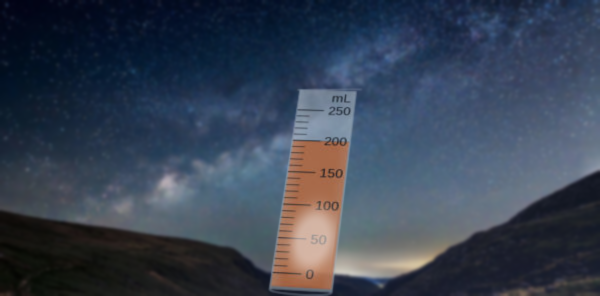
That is 200 mL
